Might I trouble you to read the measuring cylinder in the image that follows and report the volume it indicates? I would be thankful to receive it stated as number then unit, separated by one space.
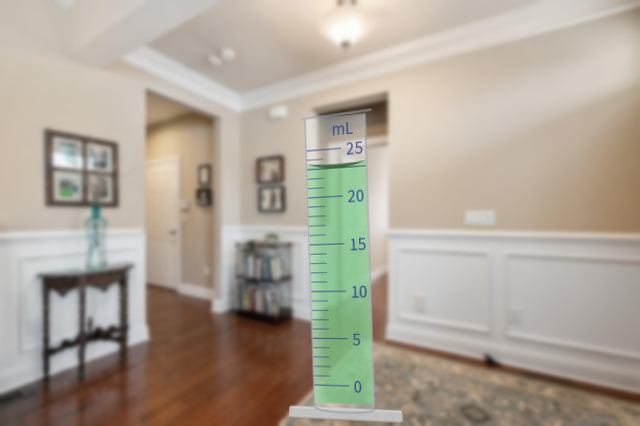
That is 23 mL
